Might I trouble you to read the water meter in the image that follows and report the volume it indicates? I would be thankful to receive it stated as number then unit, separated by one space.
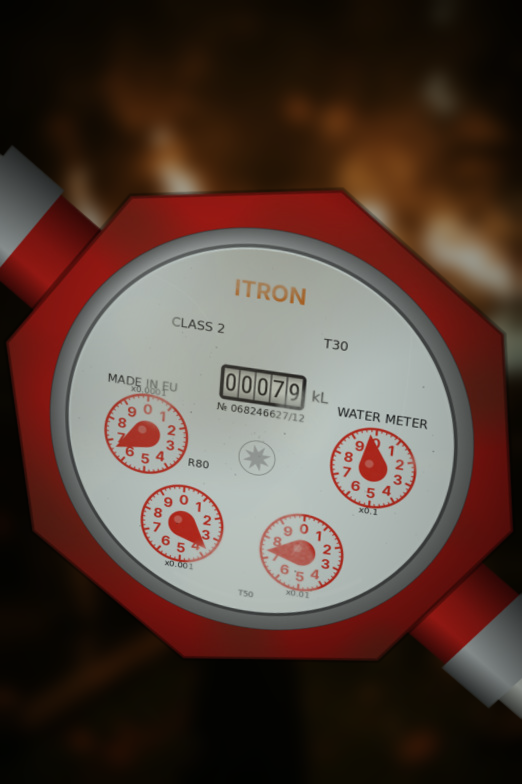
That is 78.9736 kL
